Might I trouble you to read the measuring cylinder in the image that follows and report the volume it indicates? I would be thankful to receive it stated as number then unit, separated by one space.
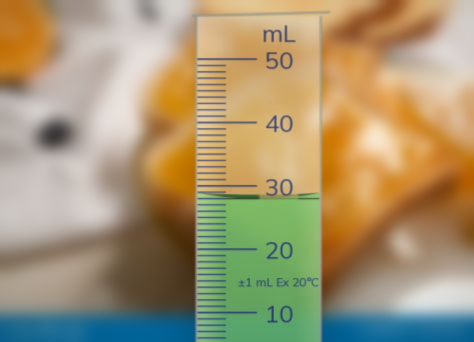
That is 28 mL
